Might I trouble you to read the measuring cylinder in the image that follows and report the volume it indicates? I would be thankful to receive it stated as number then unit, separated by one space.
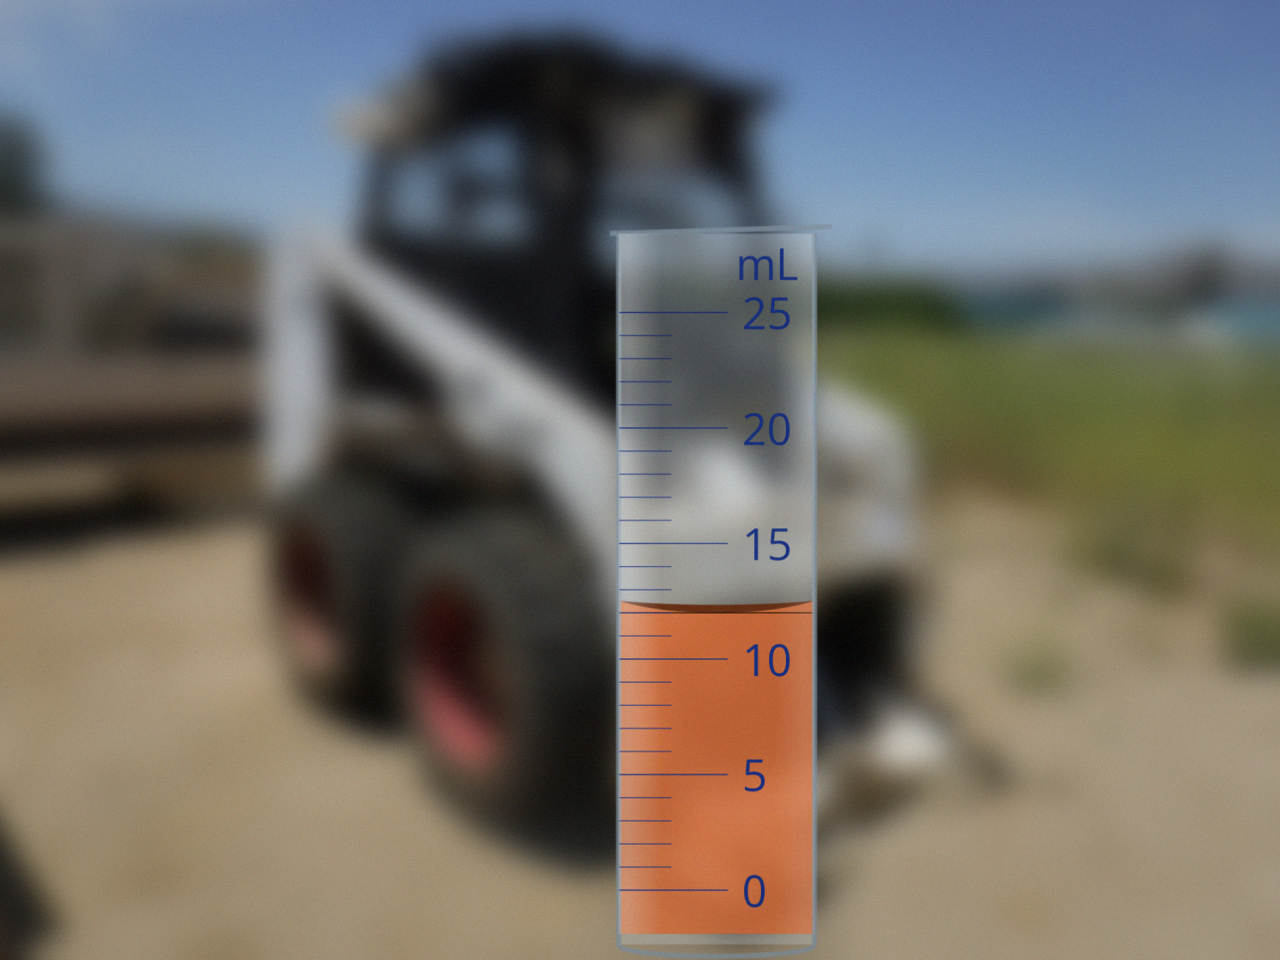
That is 12 mL
